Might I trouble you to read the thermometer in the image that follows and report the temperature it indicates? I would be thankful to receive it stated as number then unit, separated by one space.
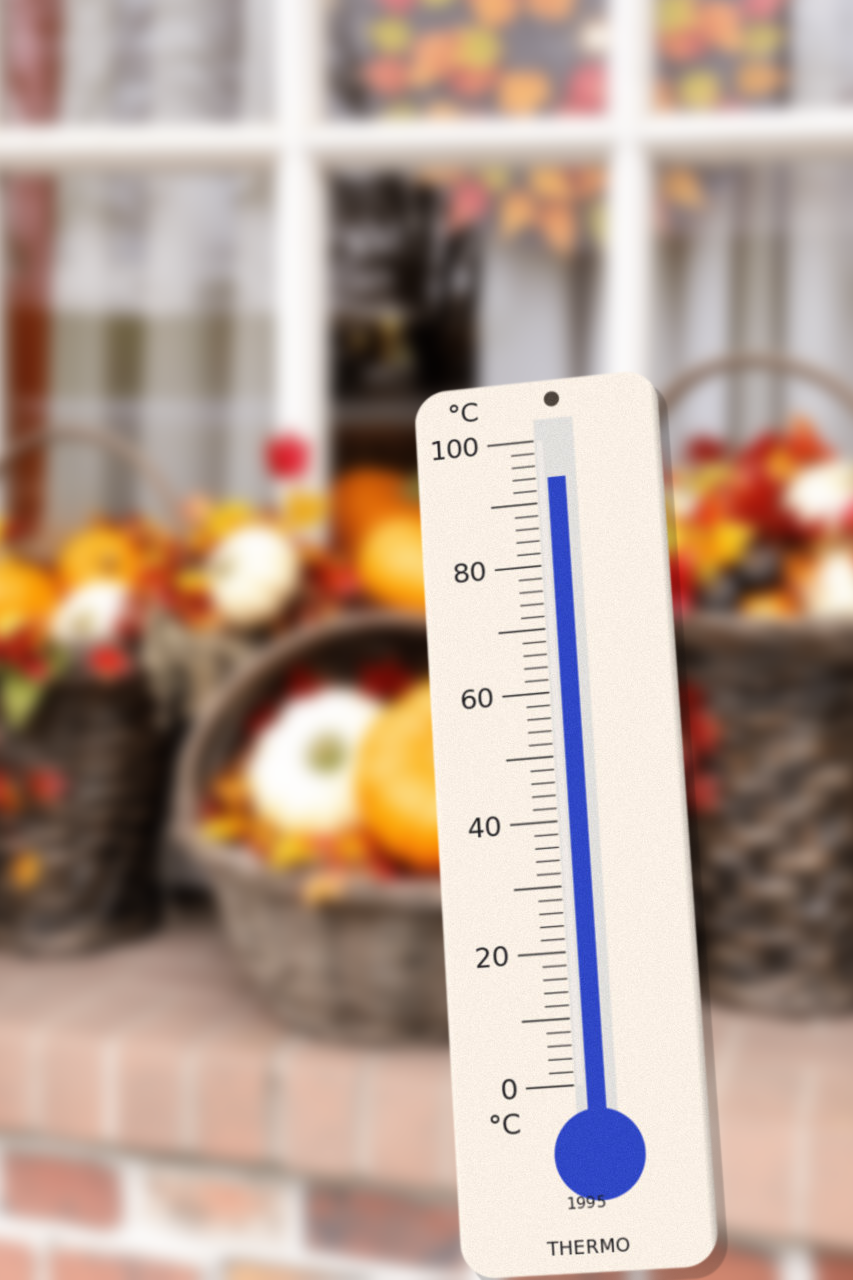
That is 94 °C
